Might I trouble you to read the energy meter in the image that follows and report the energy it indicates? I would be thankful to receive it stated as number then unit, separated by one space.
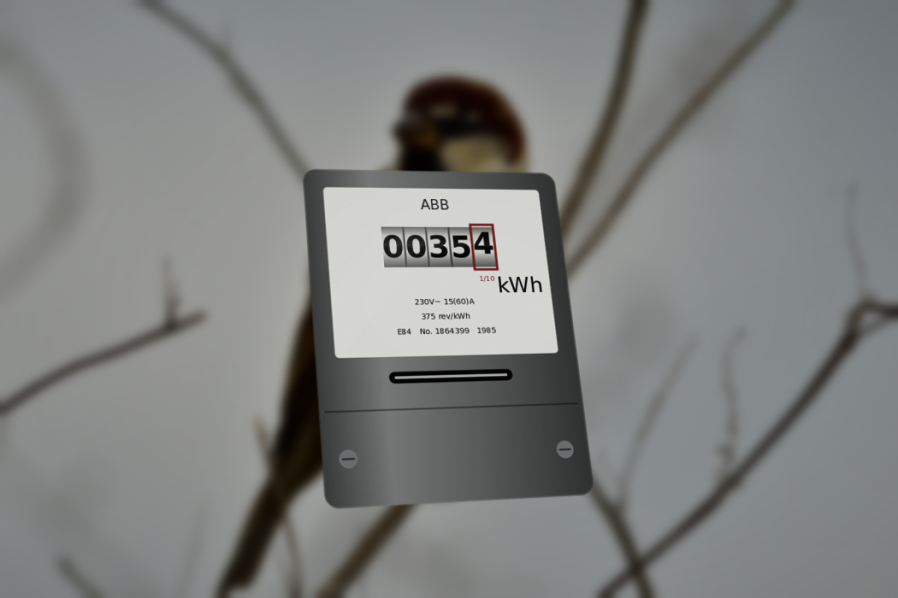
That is 35.4 kWh
